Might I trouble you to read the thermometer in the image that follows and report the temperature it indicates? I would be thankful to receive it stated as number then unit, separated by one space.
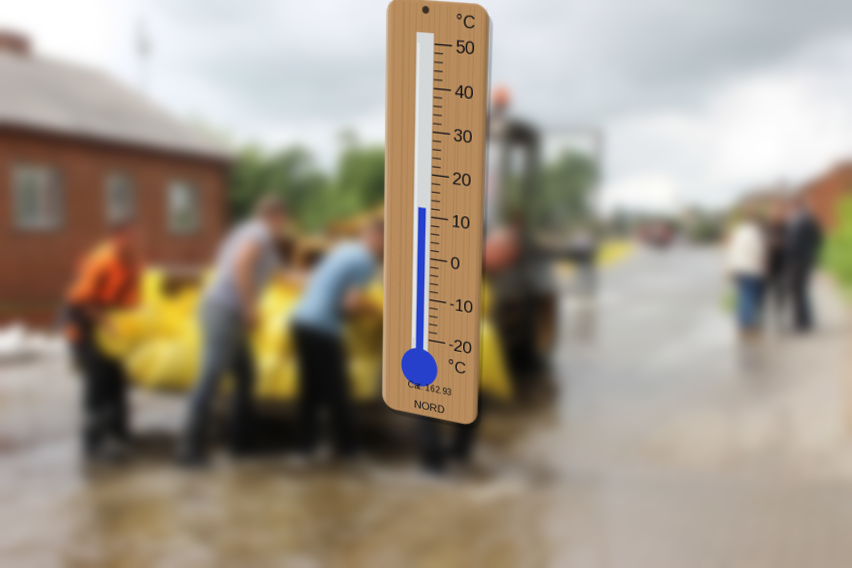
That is 12 °C
